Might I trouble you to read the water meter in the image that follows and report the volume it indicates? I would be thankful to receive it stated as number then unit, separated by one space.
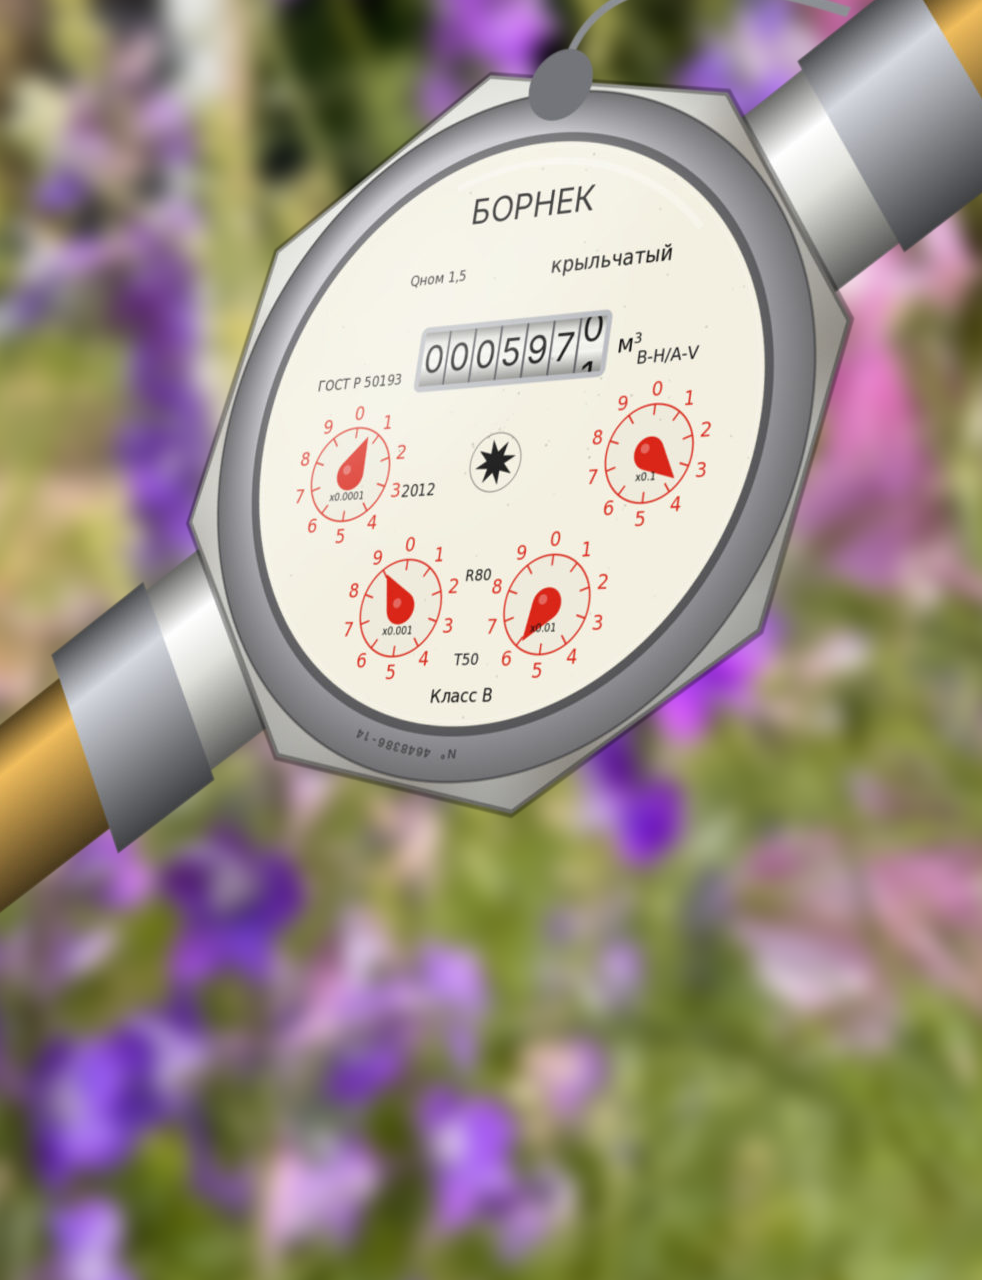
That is 5970.3590 m³
